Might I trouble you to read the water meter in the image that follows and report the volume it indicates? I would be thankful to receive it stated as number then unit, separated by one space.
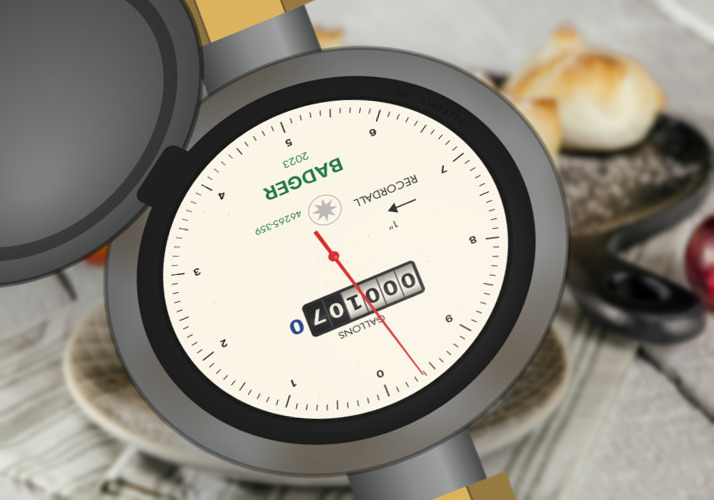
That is 1069.6 gal
